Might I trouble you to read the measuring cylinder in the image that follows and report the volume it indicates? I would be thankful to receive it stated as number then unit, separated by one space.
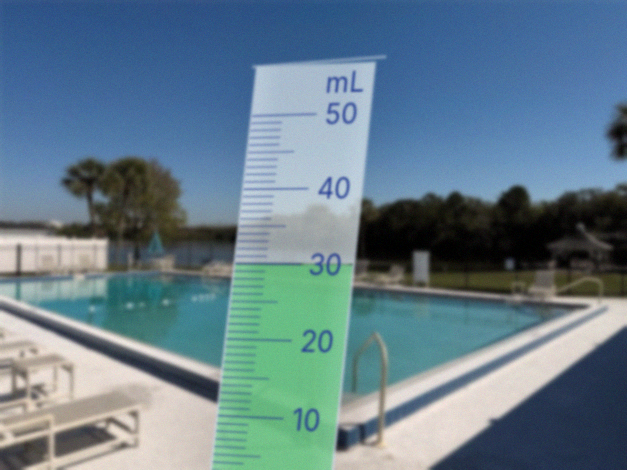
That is 30 mL
